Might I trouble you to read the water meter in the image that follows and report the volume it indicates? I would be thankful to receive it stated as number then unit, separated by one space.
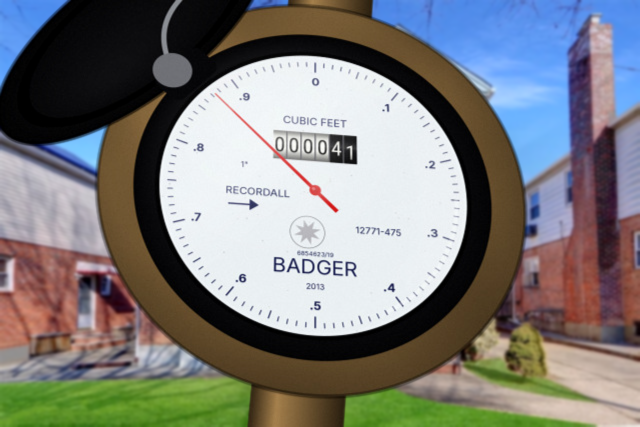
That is 40.87 ft³
